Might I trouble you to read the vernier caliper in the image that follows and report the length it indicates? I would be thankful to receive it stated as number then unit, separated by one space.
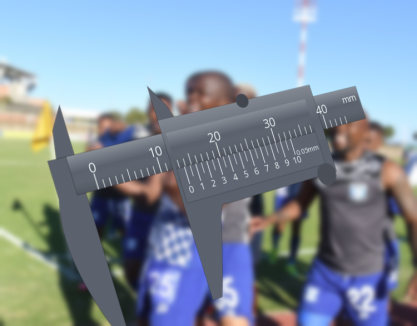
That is 13.8 mm
